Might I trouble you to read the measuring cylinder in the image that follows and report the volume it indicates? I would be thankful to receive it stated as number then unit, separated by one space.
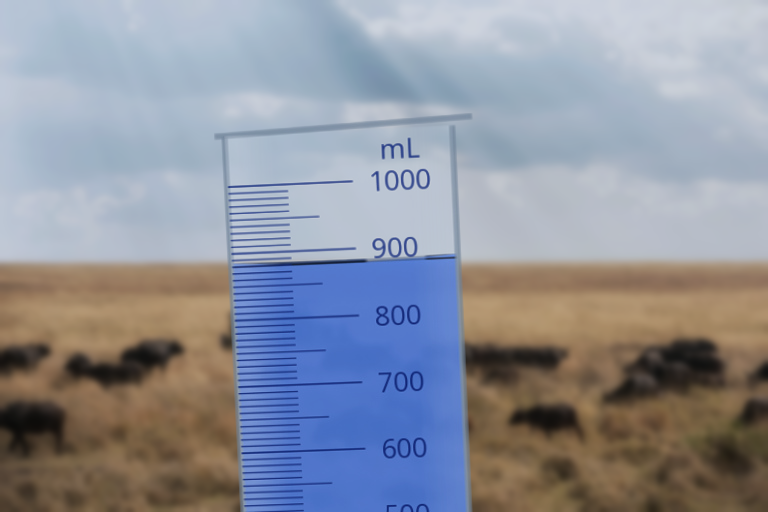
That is 880 mL
